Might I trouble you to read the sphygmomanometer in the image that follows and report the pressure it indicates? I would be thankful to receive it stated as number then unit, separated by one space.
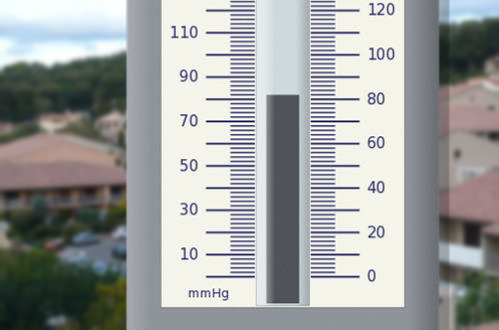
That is 82 mmHg
